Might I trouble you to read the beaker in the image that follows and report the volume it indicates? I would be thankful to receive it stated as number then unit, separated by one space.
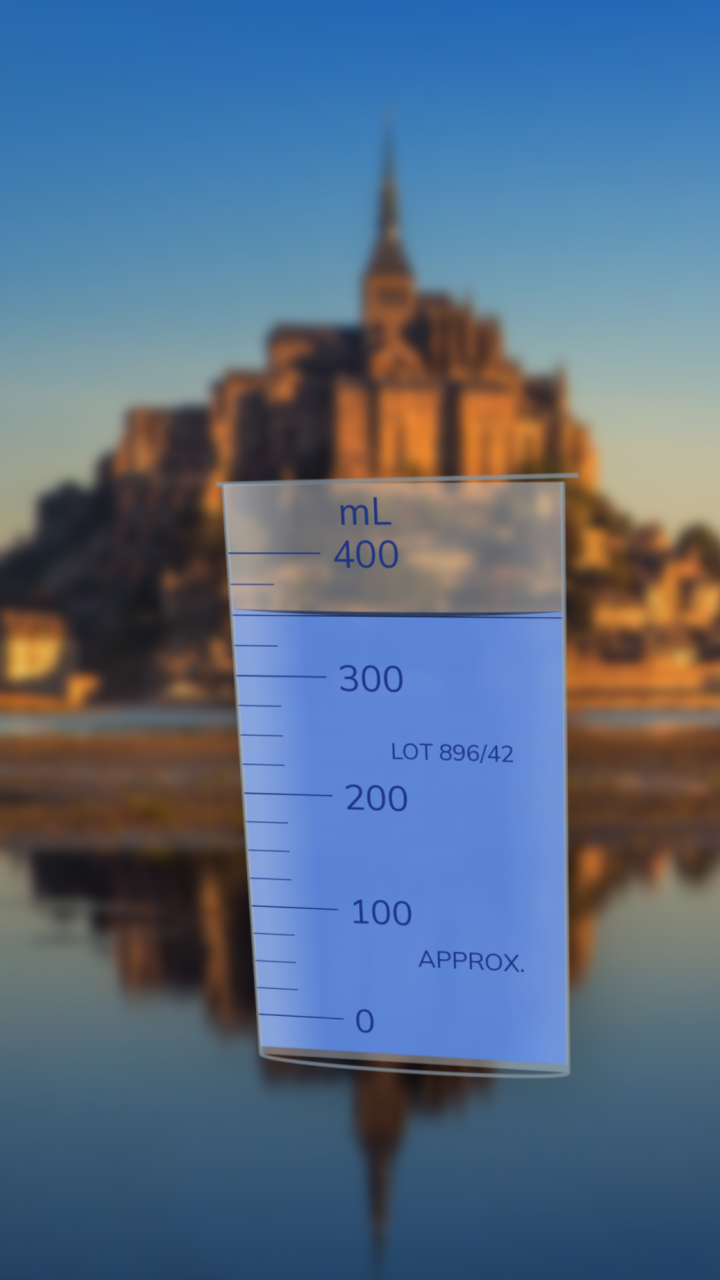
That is 350 mL
